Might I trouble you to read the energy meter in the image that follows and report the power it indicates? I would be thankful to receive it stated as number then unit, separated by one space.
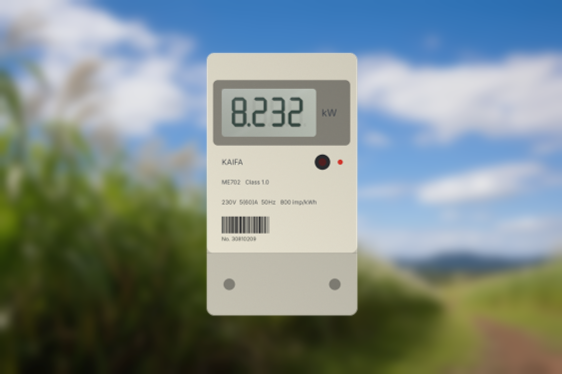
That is 8.232 kW
